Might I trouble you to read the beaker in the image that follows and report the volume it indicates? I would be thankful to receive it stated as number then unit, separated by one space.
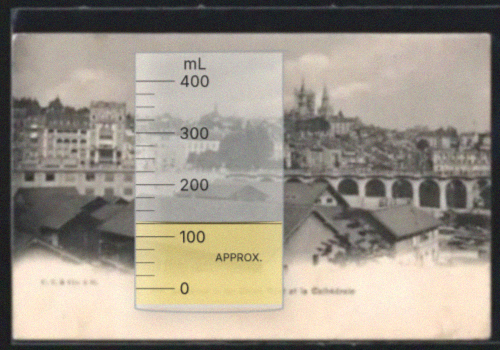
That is 125 mL
